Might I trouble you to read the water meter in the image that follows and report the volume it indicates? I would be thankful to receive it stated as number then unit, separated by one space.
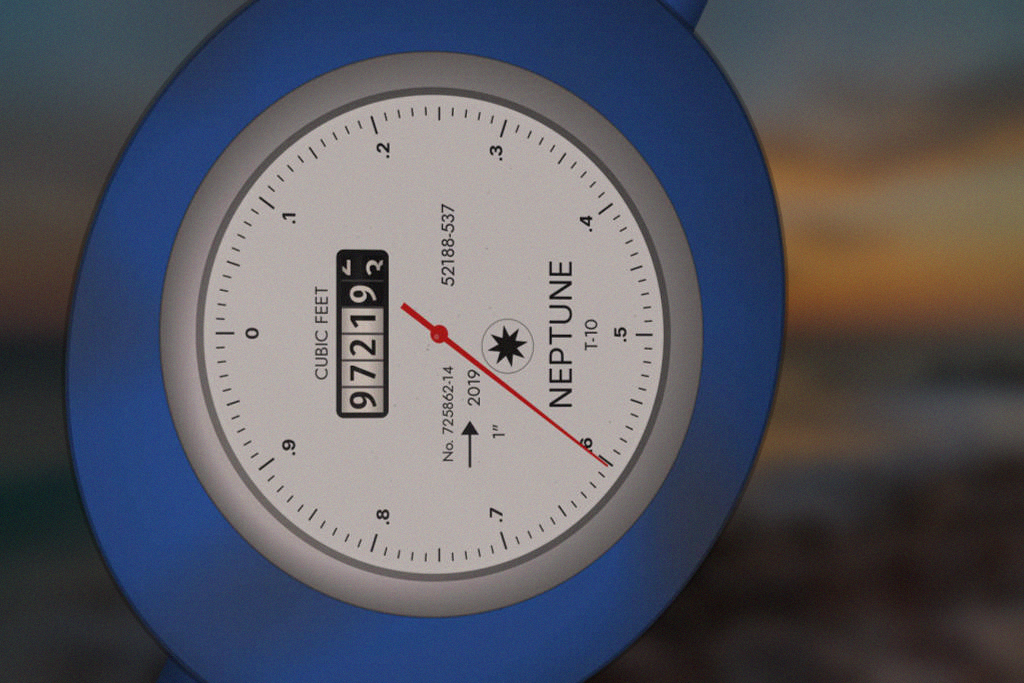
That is 972192.60 ft³
